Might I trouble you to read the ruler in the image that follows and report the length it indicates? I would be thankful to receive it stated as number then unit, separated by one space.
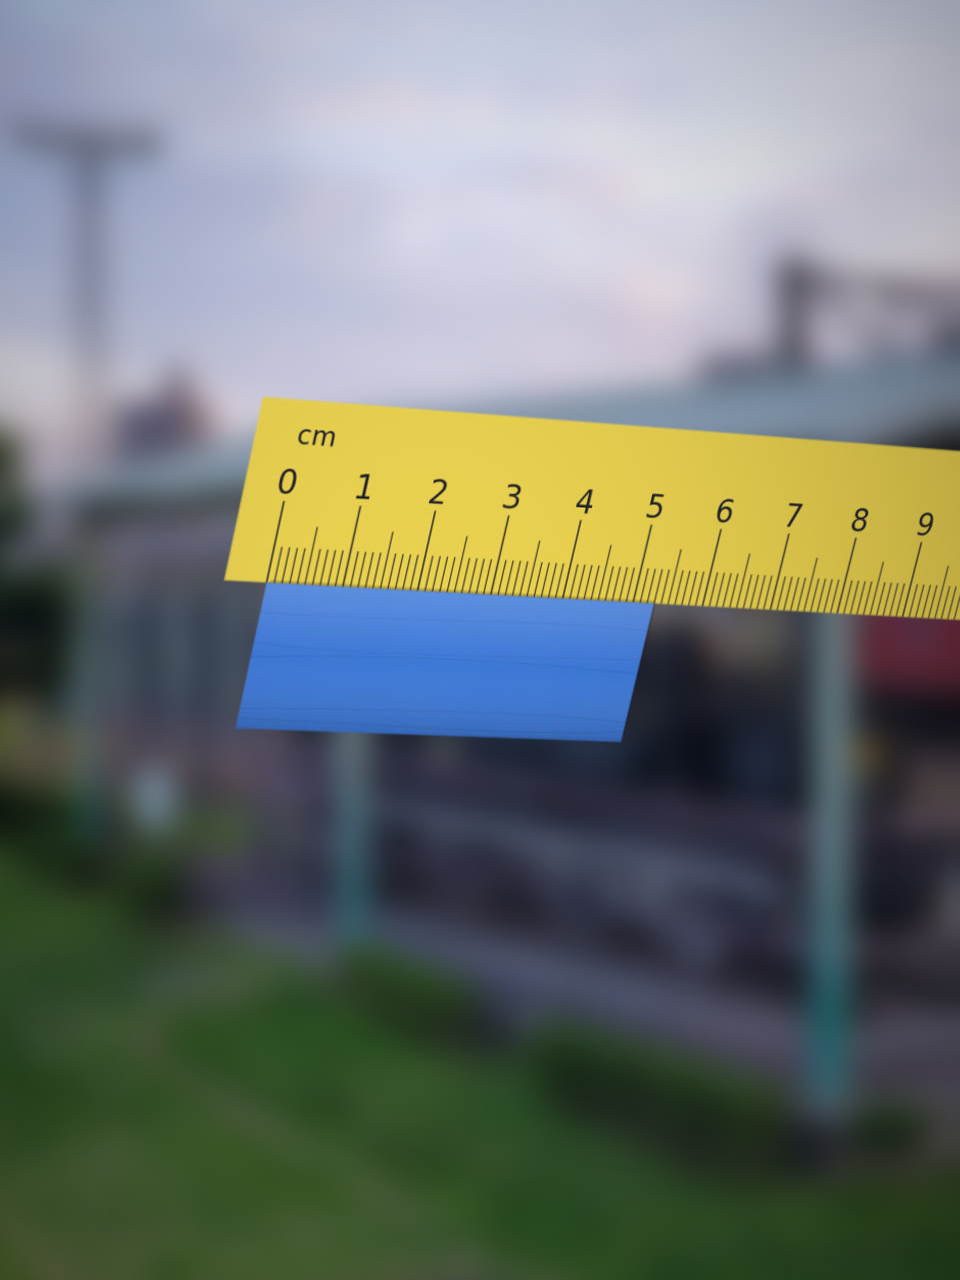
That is 5.3 cm
